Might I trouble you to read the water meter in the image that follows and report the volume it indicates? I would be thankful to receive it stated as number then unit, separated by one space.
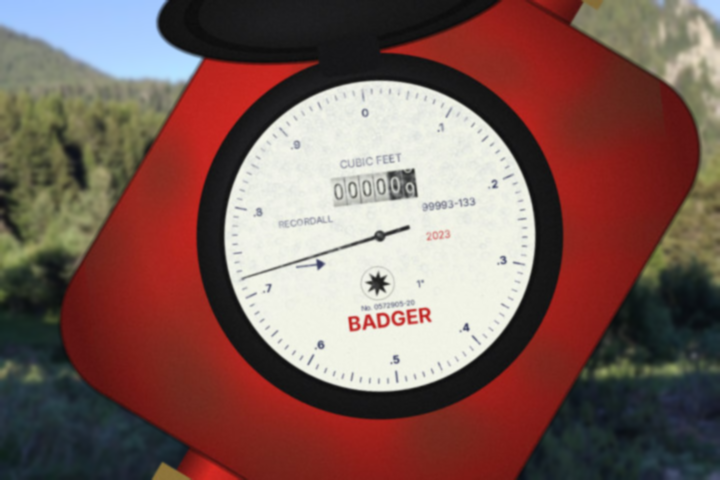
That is 8.72 ft³
